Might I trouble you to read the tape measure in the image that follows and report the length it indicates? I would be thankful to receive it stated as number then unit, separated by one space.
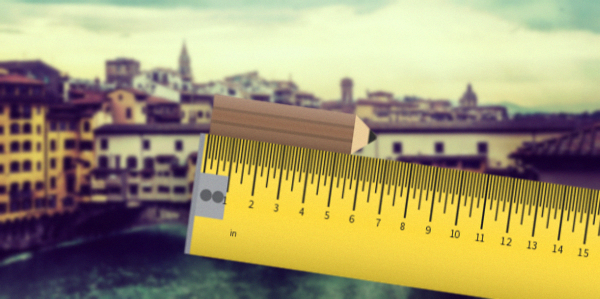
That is 6.5 in
